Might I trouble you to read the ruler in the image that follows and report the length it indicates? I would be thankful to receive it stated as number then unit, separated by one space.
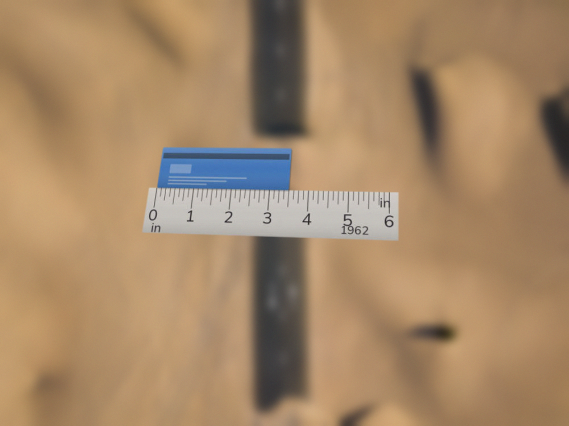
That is 3.5 in
